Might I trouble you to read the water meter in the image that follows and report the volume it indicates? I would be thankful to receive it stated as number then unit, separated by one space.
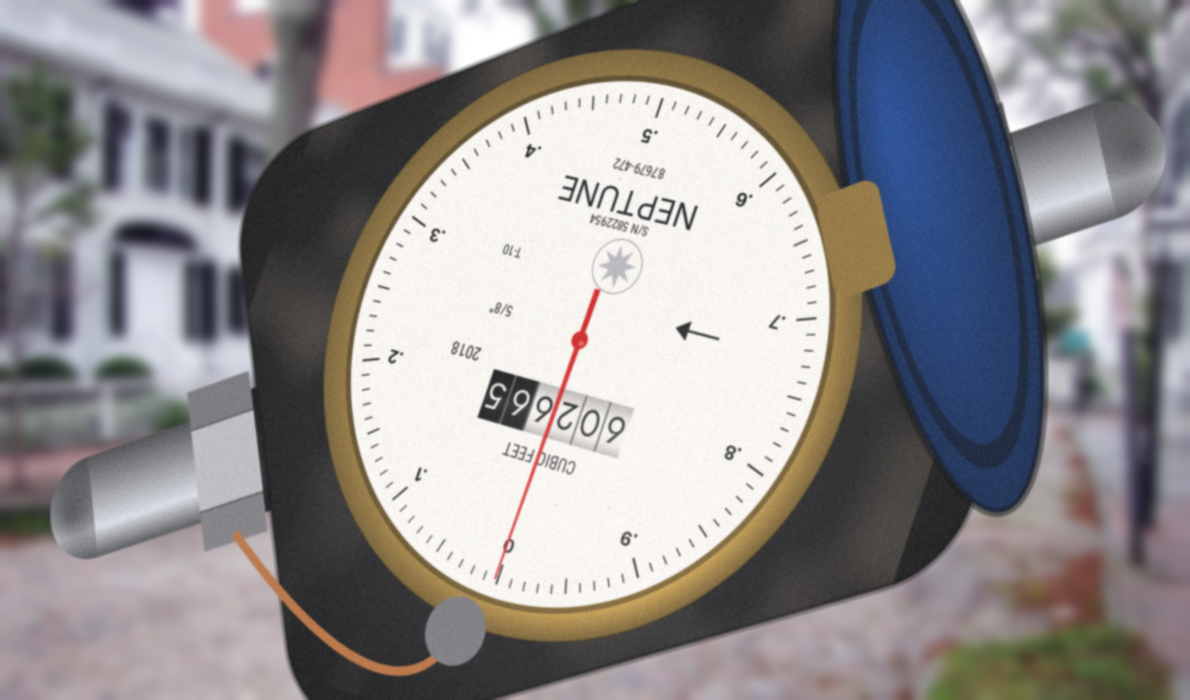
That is 602665.00 ft³
